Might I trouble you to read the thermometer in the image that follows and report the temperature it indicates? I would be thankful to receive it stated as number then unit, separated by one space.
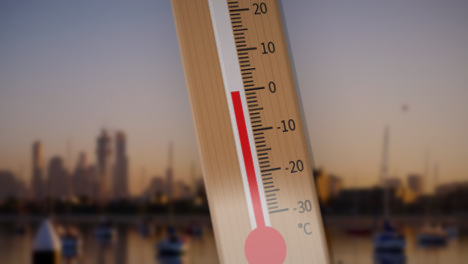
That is 0 °C
